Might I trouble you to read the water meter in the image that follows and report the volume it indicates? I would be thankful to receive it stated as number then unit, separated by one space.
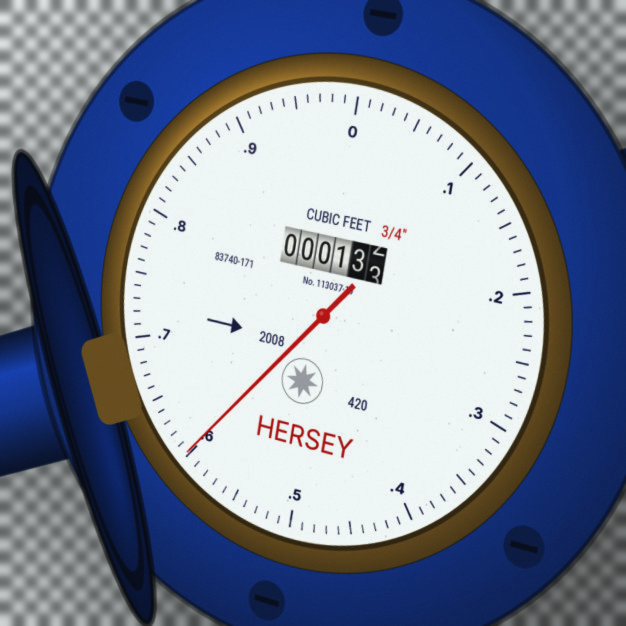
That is 132.60 ft³
